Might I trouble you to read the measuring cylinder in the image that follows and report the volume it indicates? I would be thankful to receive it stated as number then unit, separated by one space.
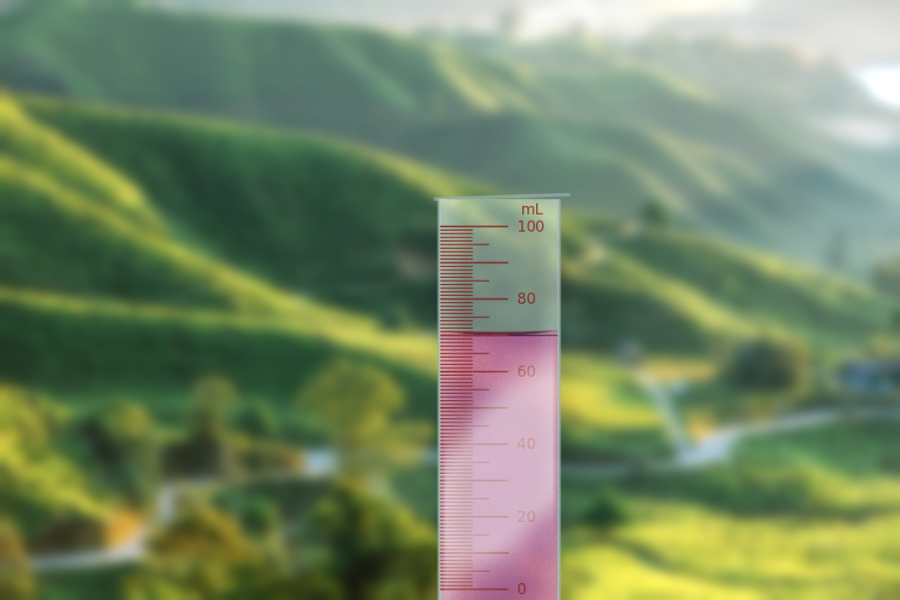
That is 70 mL
